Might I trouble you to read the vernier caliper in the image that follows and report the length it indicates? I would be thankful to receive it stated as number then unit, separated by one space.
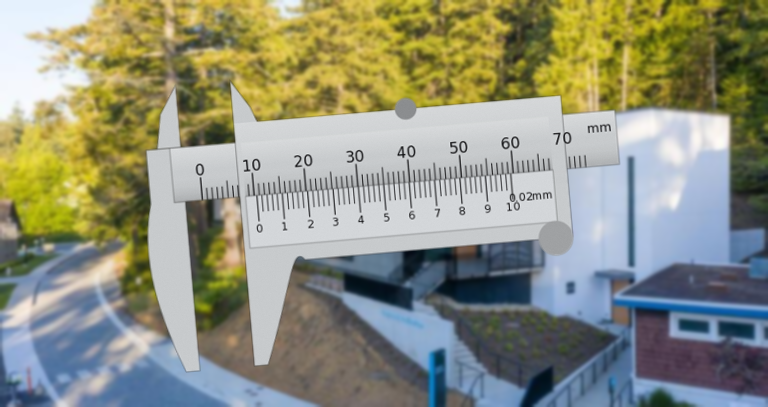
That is 10.5 mm
